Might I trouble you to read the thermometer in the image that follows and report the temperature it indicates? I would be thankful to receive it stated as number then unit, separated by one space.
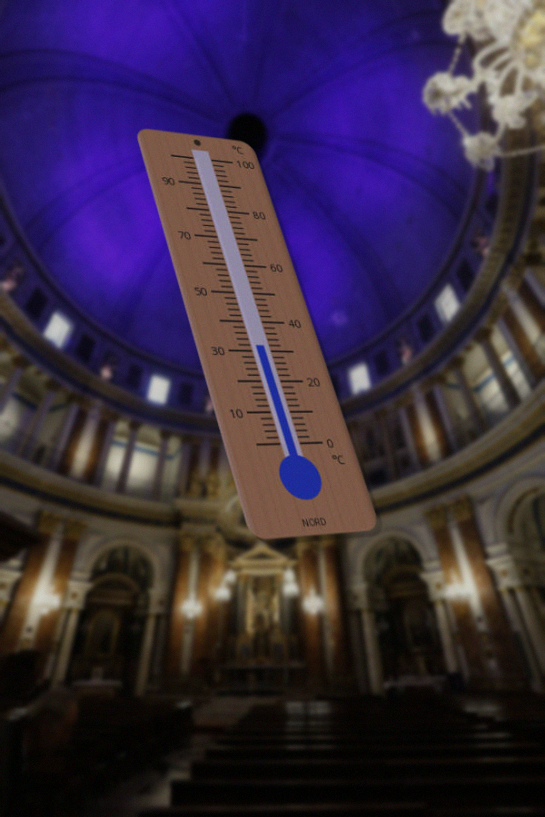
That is 32 °C
